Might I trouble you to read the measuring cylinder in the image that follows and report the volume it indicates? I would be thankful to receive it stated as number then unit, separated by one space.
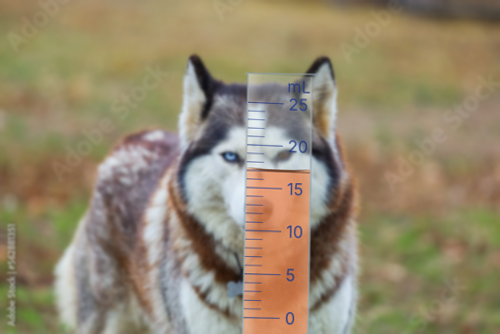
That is 17 mL
